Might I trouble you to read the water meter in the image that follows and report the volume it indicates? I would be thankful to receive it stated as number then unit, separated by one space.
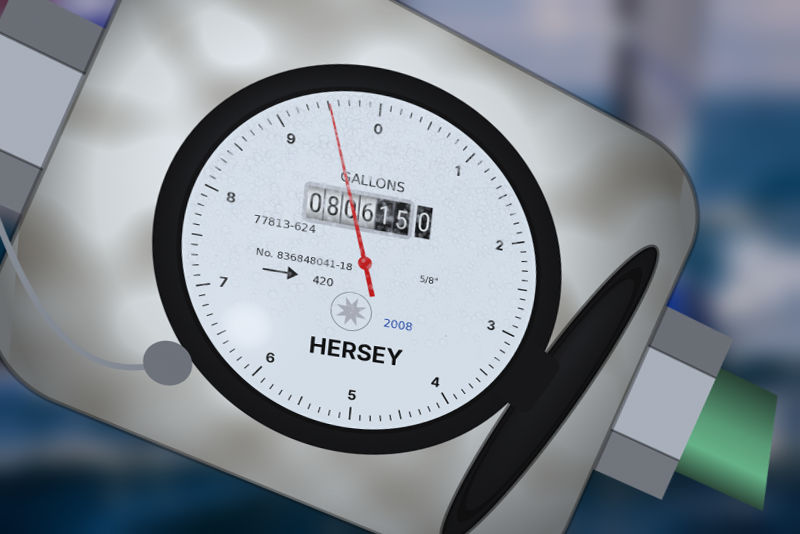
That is 806149.5 gal
